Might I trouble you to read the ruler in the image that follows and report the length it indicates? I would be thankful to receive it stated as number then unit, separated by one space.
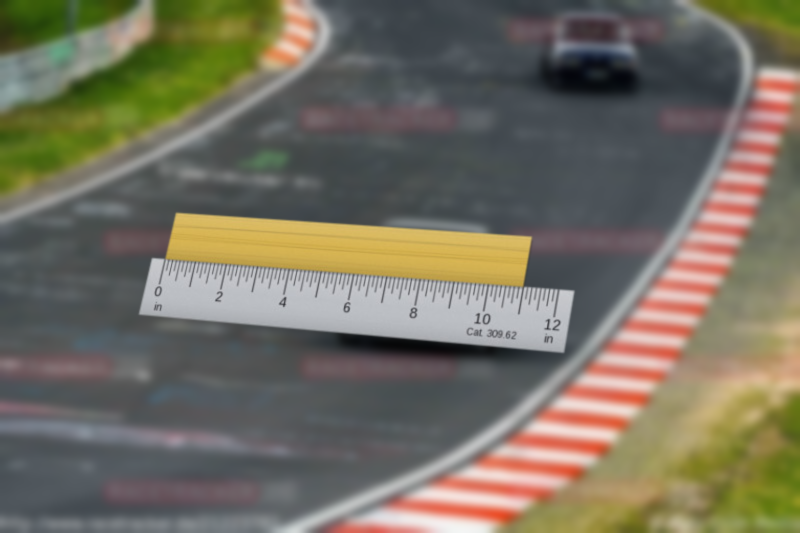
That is 11 in
